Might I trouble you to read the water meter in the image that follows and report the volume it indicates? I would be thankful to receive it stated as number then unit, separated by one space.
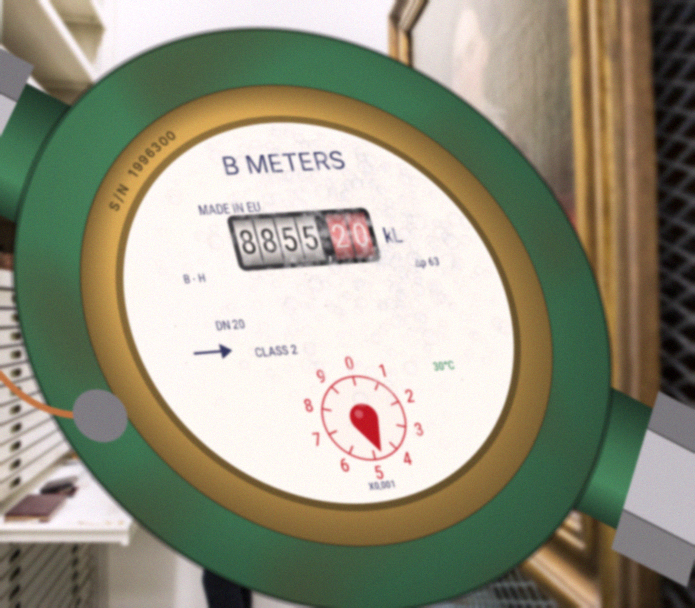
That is 8855.204 kL
